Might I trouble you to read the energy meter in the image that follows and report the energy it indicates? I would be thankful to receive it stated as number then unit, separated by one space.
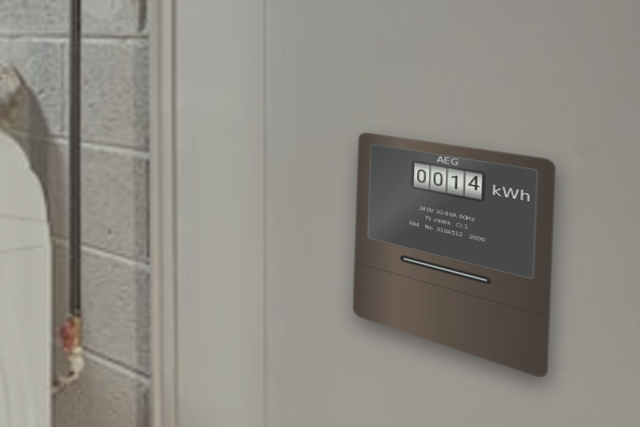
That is 14 kWh
